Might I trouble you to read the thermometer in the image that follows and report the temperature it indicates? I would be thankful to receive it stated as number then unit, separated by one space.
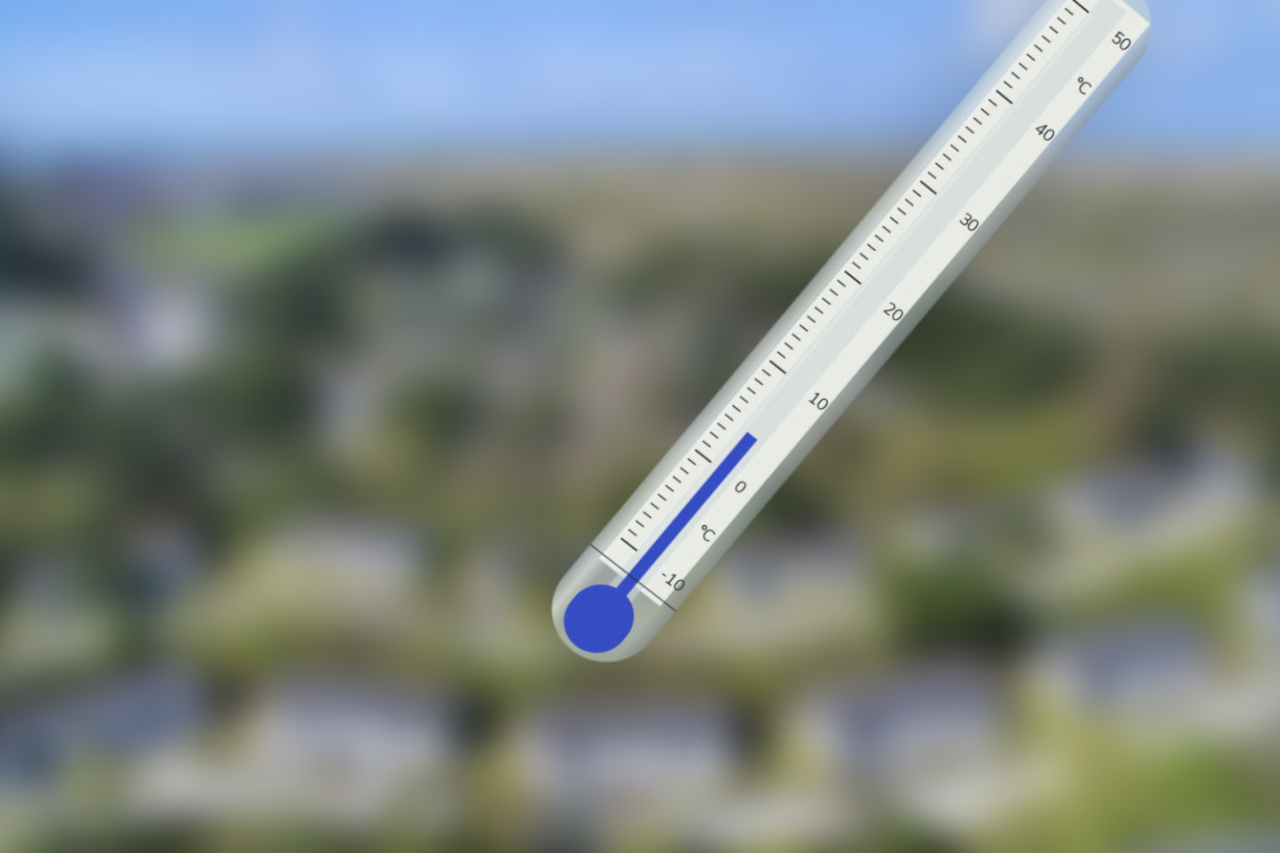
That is 4 °C
